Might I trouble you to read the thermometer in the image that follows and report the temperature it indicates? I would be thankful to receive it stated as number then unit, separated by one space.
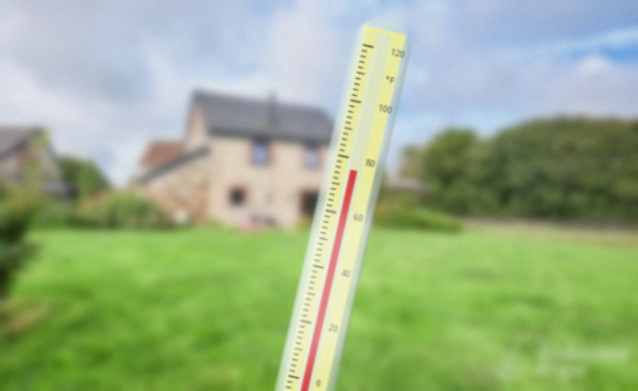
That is 76 °F
